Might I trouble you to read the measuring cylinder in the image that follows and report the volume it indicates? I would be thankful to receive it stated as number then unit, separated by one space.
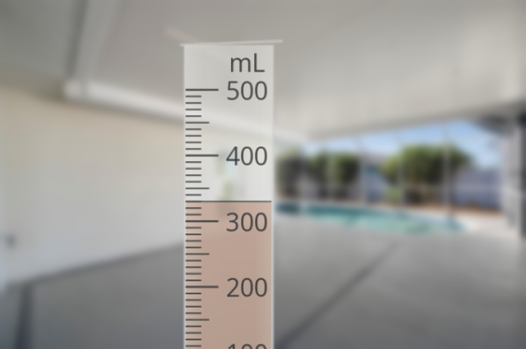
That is 330 mL
